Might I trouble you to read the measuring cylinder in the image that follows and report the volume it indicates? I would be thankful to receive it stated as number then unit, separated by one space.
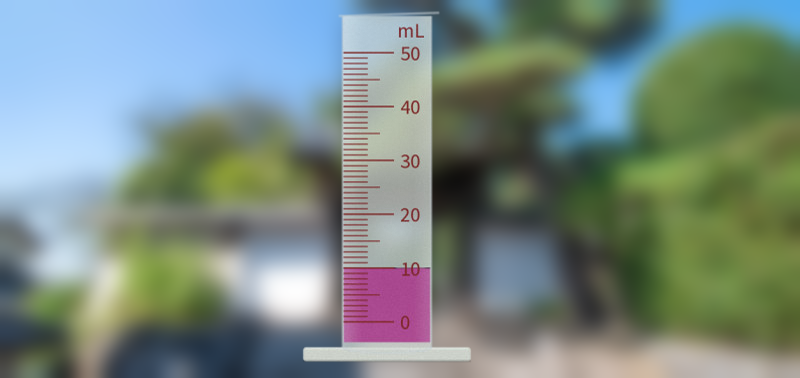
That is 10 mL
